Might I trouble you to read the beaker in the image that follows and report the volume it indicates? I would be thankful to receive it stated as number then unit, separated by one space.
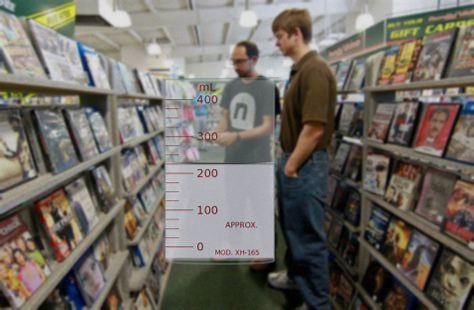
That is 225 mL
